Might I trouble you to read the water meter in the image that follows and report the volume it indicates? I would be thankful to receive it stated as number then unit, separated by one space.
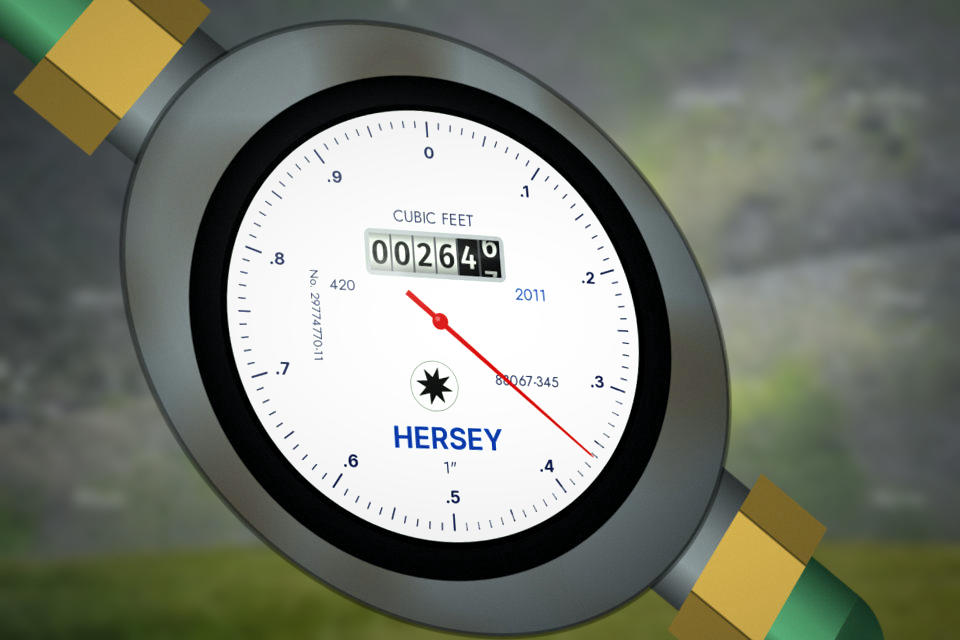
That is 2646.36 ft³
